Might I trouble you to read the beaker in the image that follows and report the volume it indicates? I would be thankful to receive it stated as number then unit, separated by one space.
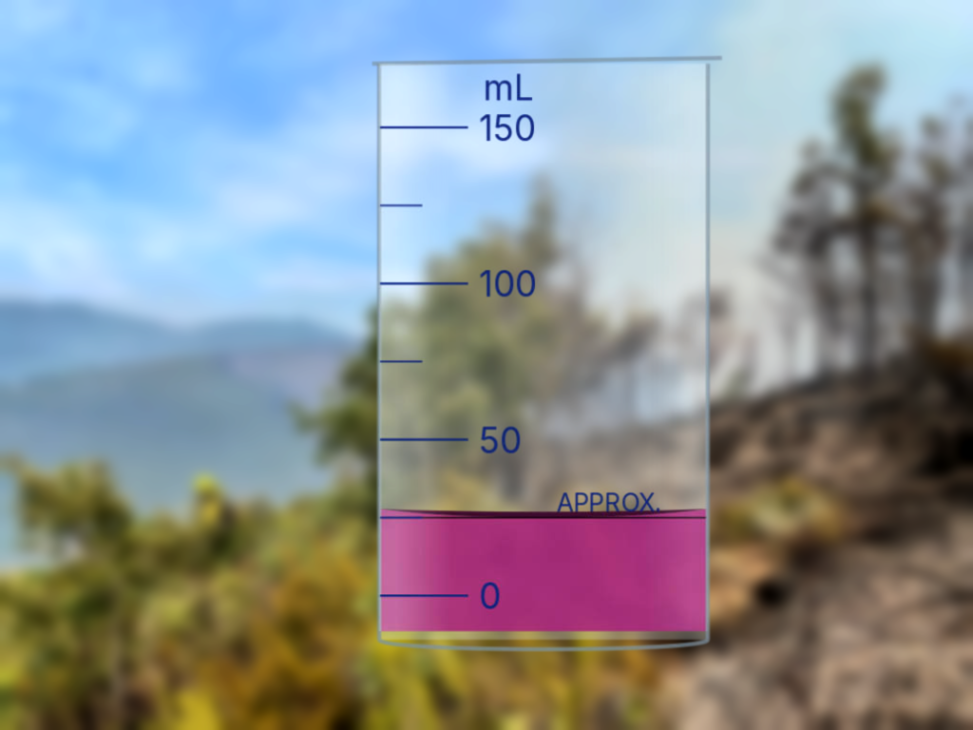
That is 25 mL
